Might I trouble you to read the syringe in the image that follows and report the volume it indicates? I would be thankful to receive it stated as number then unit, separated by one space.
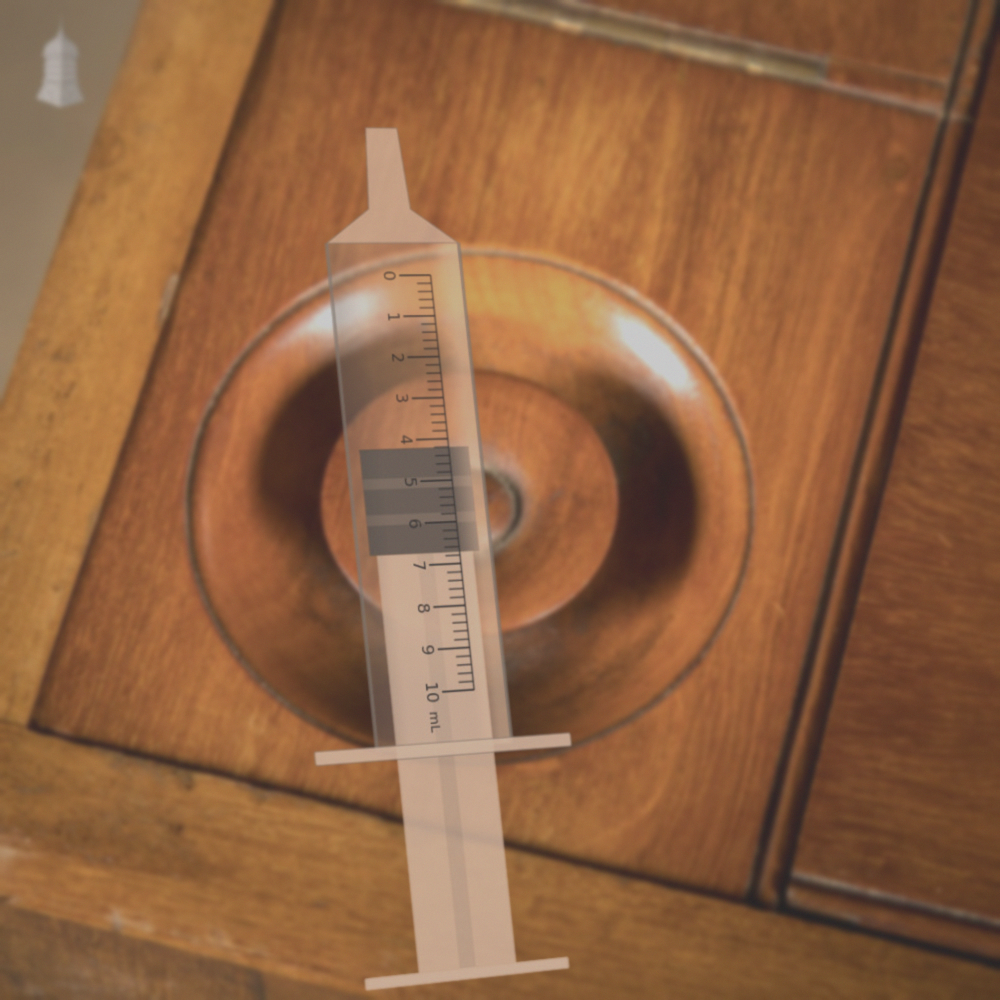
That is 4.2 mL
